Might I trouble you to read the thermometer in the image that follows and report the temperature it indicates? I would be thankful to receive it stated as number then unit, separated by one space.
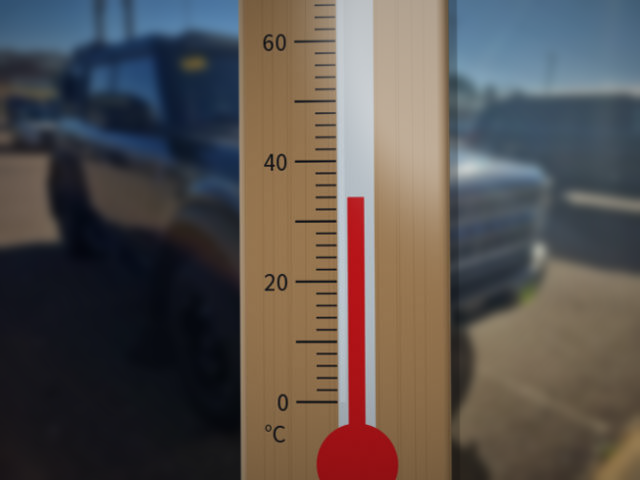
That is 34 °C
